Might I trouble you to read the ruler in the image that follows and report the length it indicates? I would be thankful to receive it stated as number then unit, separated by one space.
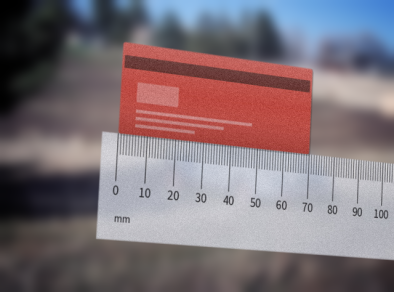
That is 70 mm
